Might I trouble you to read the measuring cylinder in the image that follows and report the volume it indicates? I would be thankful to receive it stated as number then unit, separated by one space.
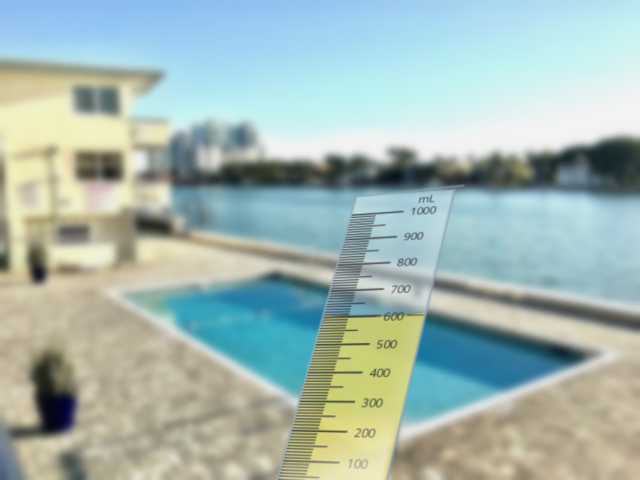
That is 600 mL
